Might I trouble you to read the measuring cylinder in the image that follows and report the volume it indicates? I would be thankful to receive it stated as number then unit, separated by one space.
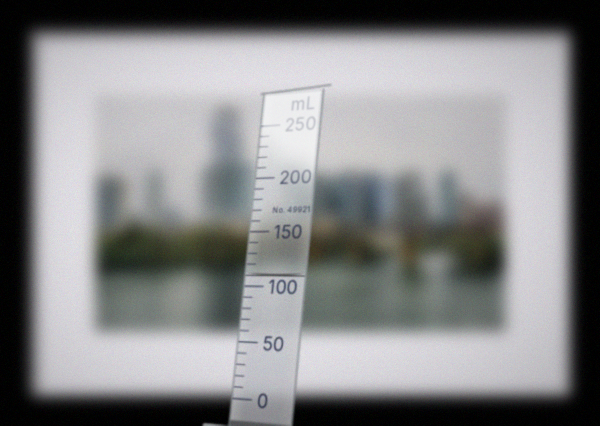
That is 110 mL
